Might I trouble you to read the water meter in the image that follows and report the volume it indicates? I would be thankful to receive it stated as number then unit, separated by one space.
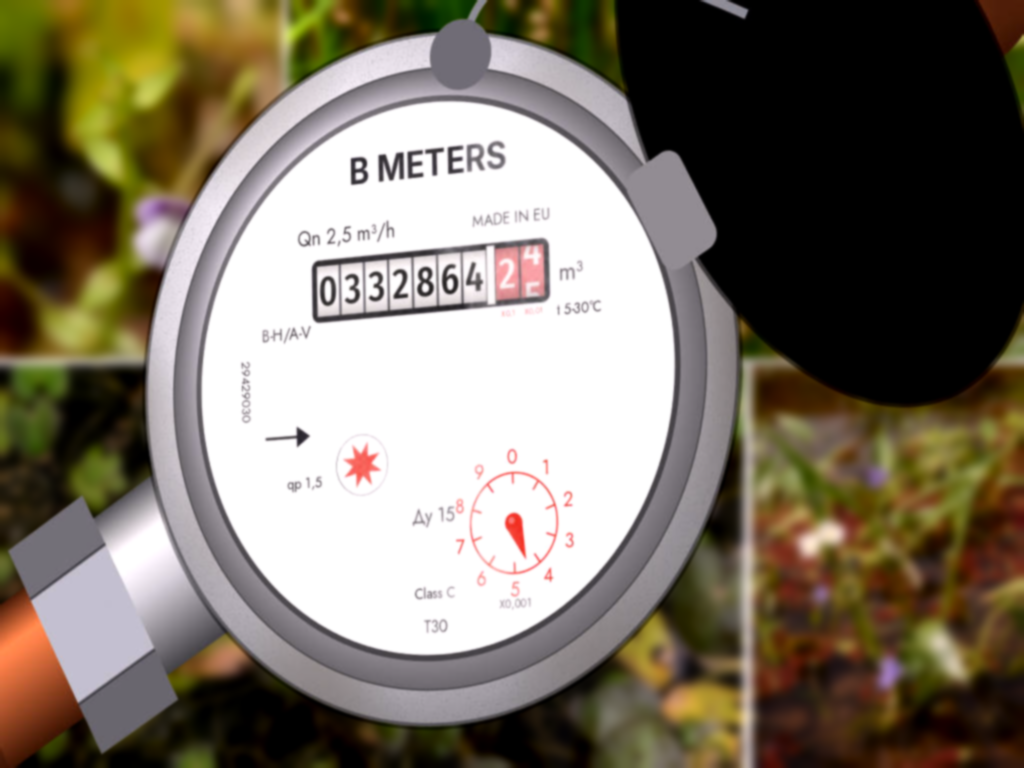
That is 332864.244 m³
